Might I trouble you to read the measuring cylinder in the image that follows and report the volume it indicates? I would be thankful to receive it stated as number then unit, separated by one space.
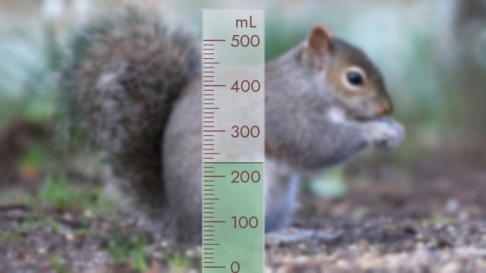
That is 230 mL
